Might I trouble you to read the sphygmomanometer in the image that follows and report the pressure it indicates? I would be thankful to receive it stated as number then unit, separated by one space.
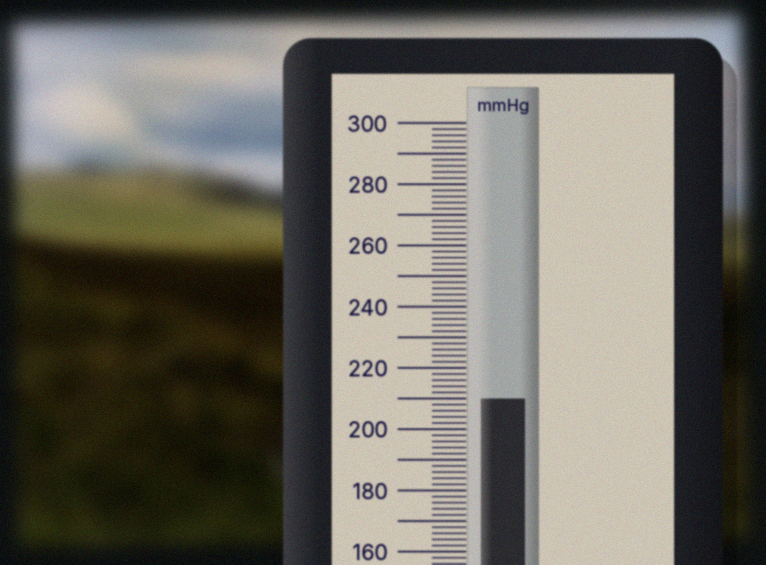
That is 210 mmHg
